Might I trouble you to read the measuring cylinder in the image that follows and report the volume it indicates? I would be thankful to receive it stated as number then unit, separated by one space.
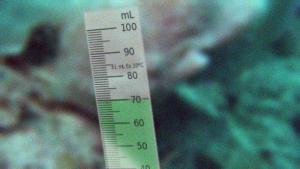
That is 70 mL
